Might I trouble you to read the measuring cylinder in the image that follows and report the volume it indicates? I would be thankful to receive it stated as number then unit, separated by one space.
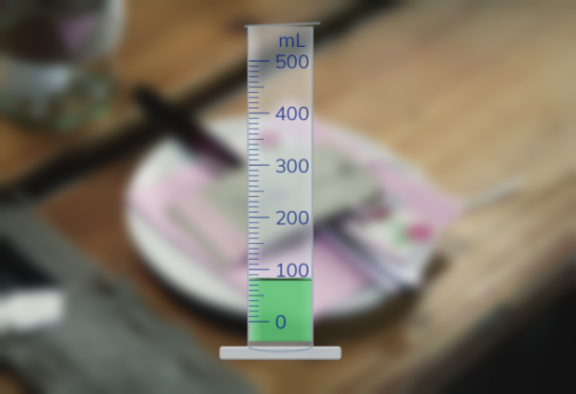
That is 80 mL
